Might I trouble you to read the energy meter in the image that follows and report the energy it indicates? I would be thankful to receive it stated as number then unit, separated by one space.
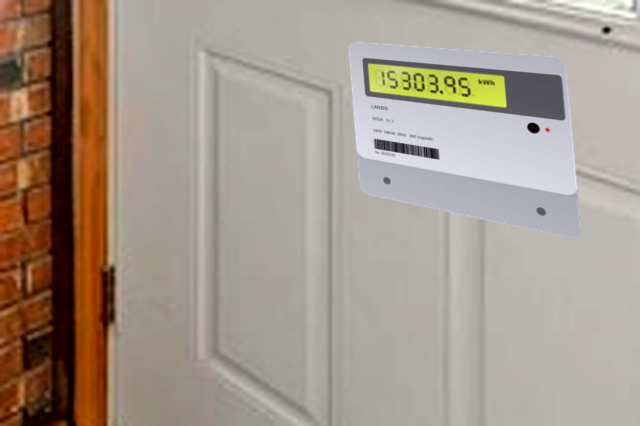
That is 15303.95 kWh
